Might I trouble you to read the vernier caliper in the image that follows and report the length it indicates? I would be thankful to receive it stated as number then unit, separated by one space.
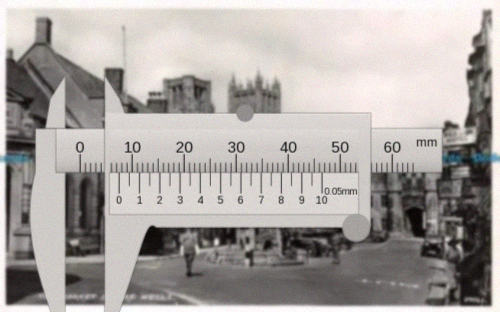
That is 7.5 mm
